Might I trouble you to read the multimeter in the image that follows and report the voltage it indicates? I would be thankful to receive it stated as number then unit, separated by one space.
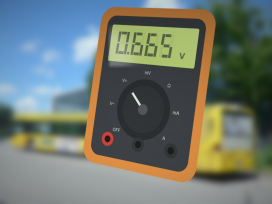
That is 0.665 V
